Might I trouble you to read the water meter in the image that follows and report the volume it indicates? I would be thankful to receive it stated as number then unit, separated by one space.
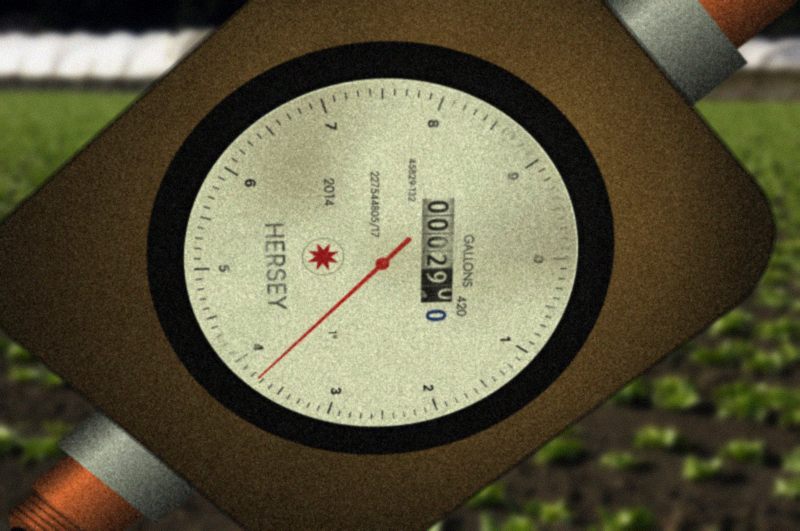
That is 2903.7 gal
